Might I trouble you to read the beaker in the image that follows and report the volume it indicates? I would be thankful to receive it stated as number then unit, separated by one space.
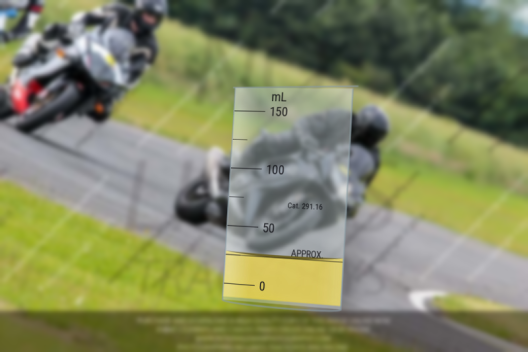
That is 25 mL
